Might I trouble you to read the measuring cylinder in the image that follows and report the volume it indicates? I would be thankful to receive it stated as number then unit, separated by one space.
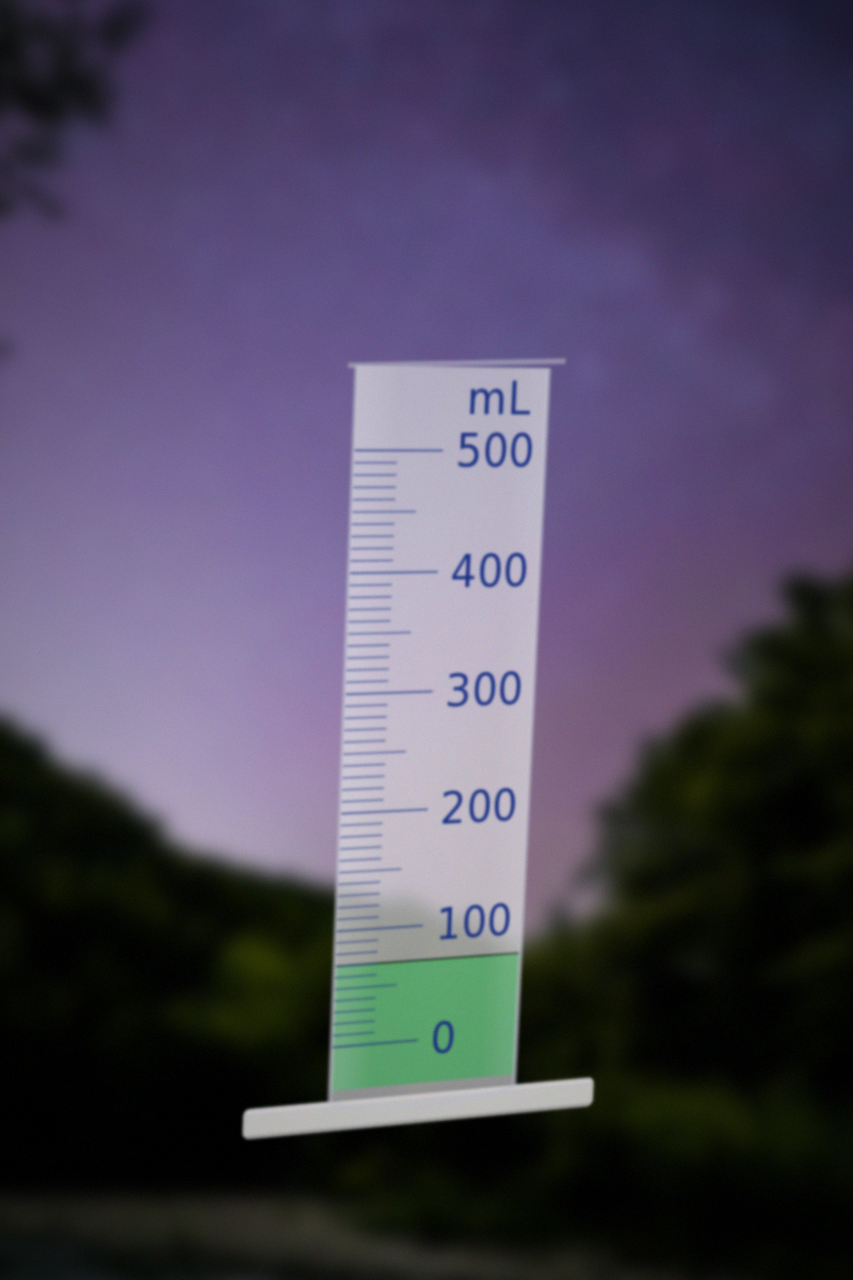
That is 70 mL
